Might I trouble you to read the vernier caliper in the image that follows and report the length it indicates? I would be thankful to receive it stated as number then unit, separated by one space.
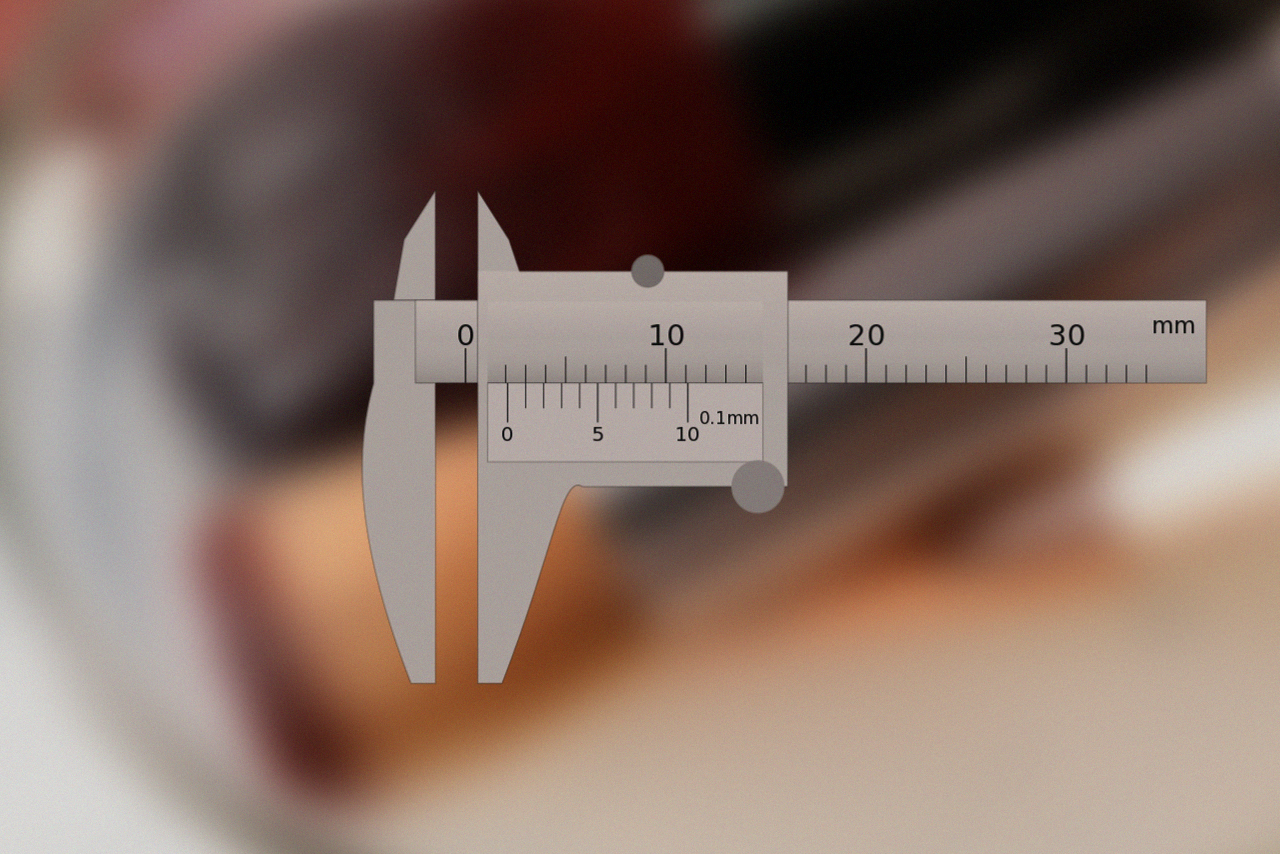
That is 2.1 mm
